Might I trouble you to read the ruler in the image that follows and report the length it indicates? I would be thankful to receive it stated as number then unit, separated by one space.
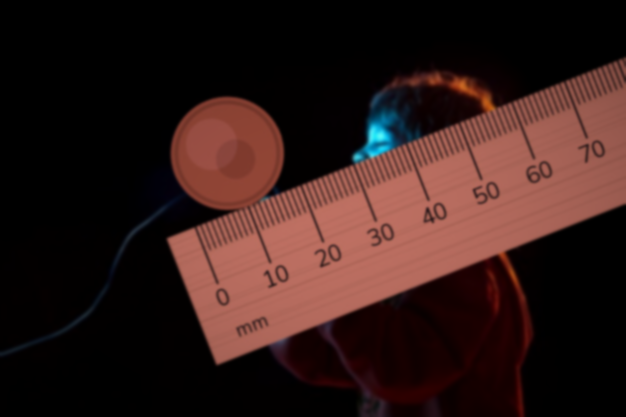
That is 20 mm
